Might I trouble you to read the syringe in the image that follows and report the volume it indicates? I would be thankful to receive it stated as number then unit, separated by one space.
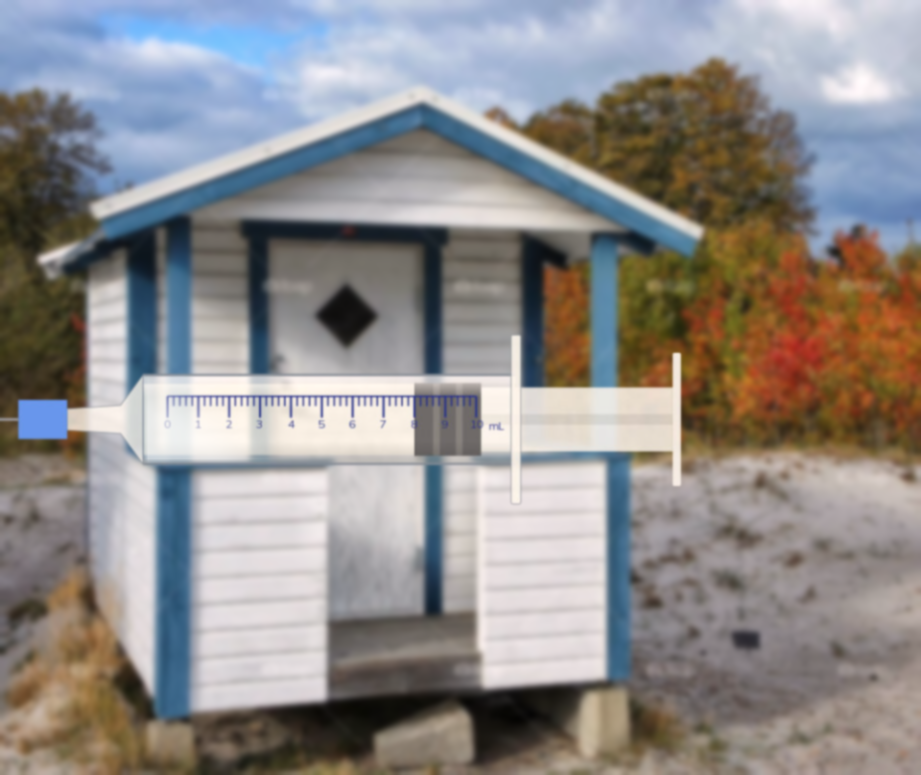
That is 8 mL
